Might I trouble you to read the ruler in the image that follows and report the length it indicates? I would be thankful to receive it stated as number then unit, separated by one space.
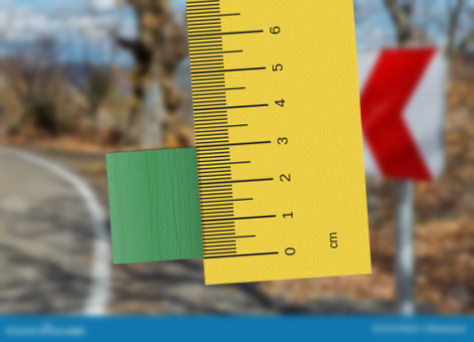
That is 3 cm
